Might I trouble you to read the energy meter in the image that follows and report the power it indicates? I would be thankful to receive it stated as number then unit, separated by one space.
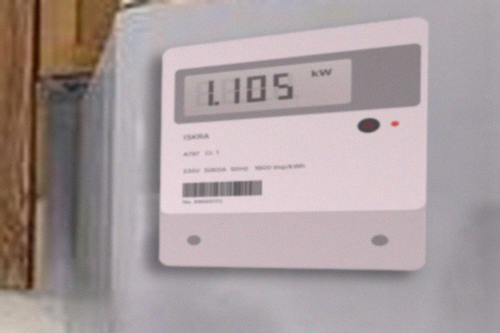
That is 1.105 kW
